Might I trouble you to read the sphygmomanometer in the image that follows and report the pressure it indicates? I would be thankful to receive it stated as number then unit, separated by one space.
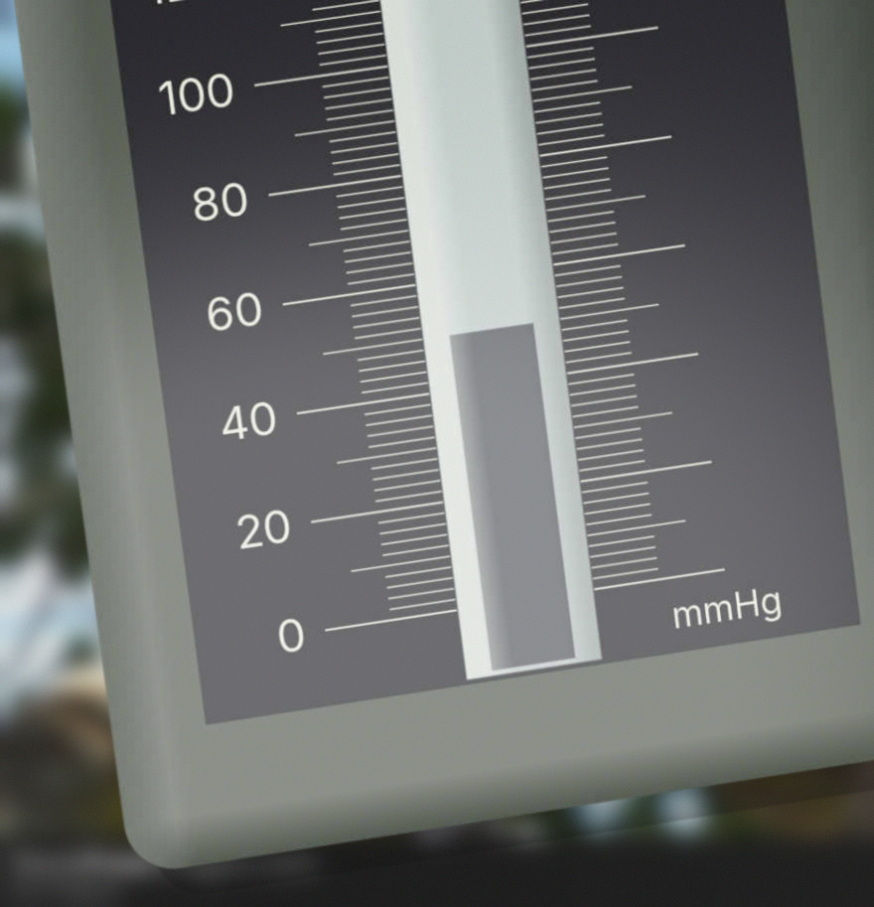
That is 50 mmHg
